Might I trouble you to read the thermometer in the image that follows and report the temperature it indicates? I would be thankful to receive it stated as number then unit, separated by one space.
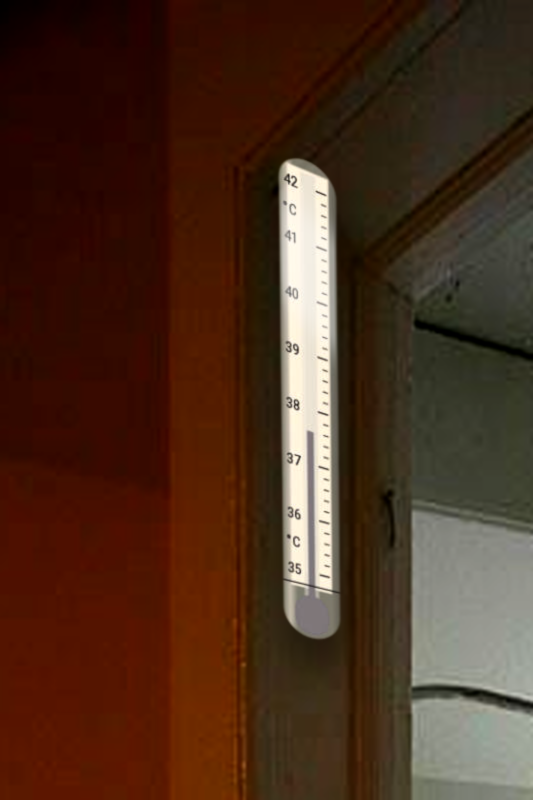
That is 37.6 °C
